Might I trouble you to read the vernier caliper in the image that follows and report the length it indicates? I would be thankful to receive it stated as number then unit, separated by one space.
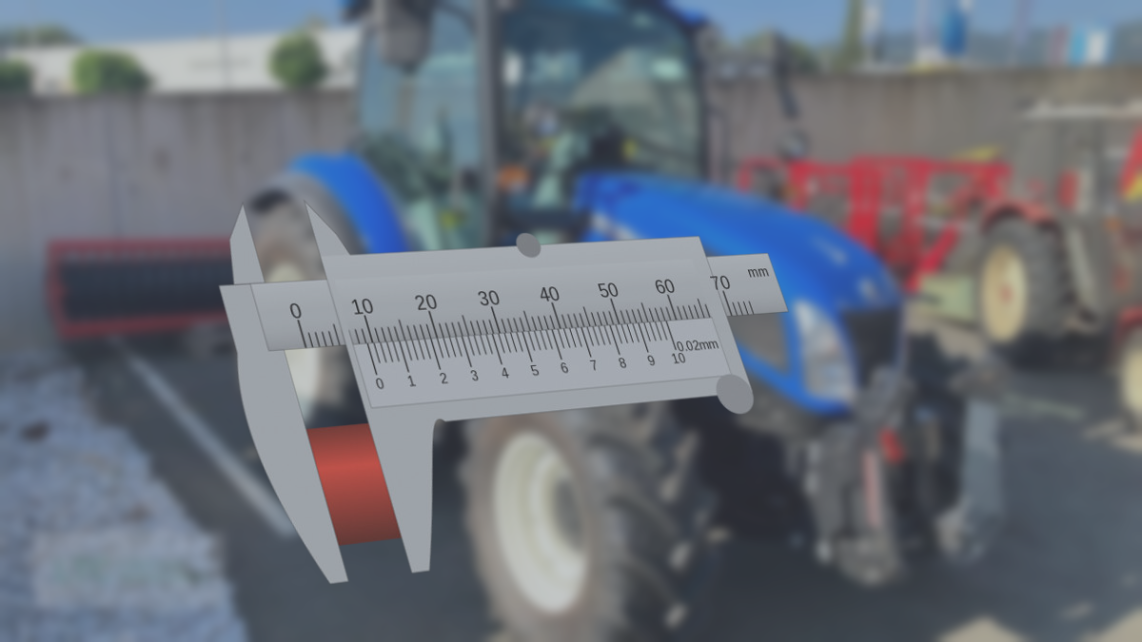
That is 9.2 mm
